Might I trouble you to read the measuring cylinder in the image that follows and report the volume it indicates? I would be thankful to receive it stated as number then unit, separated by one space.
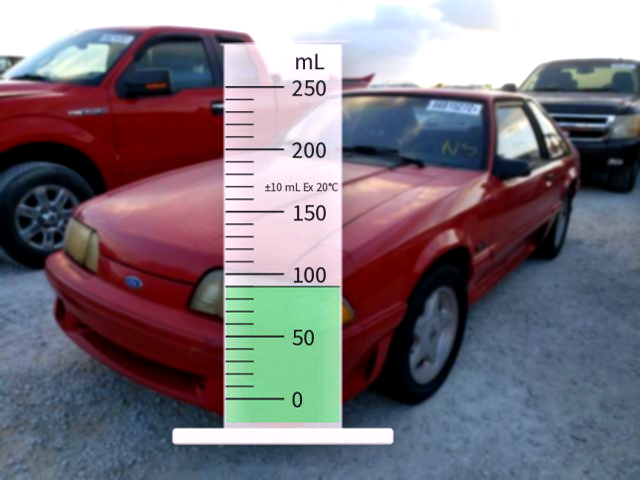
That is 90 mL
